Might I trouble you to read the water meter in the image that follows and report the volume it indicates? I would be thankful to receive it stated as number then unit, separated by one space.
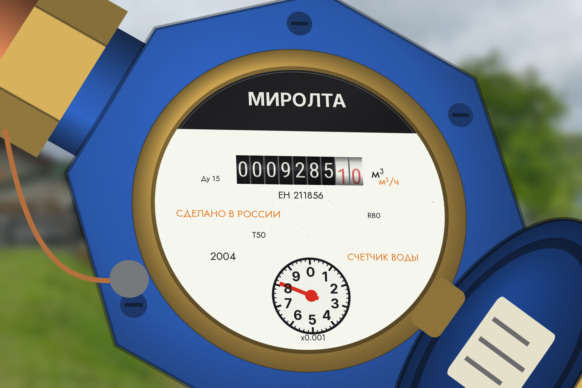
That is 9285.098 m³
